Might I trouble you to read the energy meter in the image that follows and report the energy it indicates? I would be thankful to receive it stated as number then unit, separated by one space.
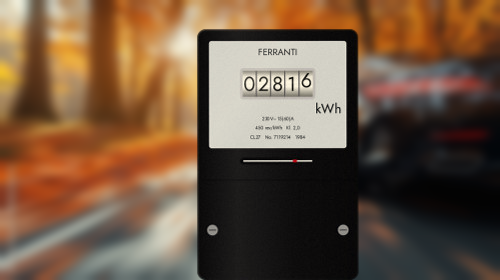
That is 2816 kWh
